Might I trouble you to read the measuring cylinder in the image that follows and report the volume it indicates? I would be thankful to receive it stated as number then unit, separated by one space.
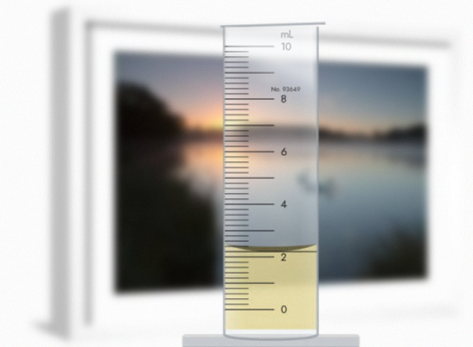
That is 2.2 mL
